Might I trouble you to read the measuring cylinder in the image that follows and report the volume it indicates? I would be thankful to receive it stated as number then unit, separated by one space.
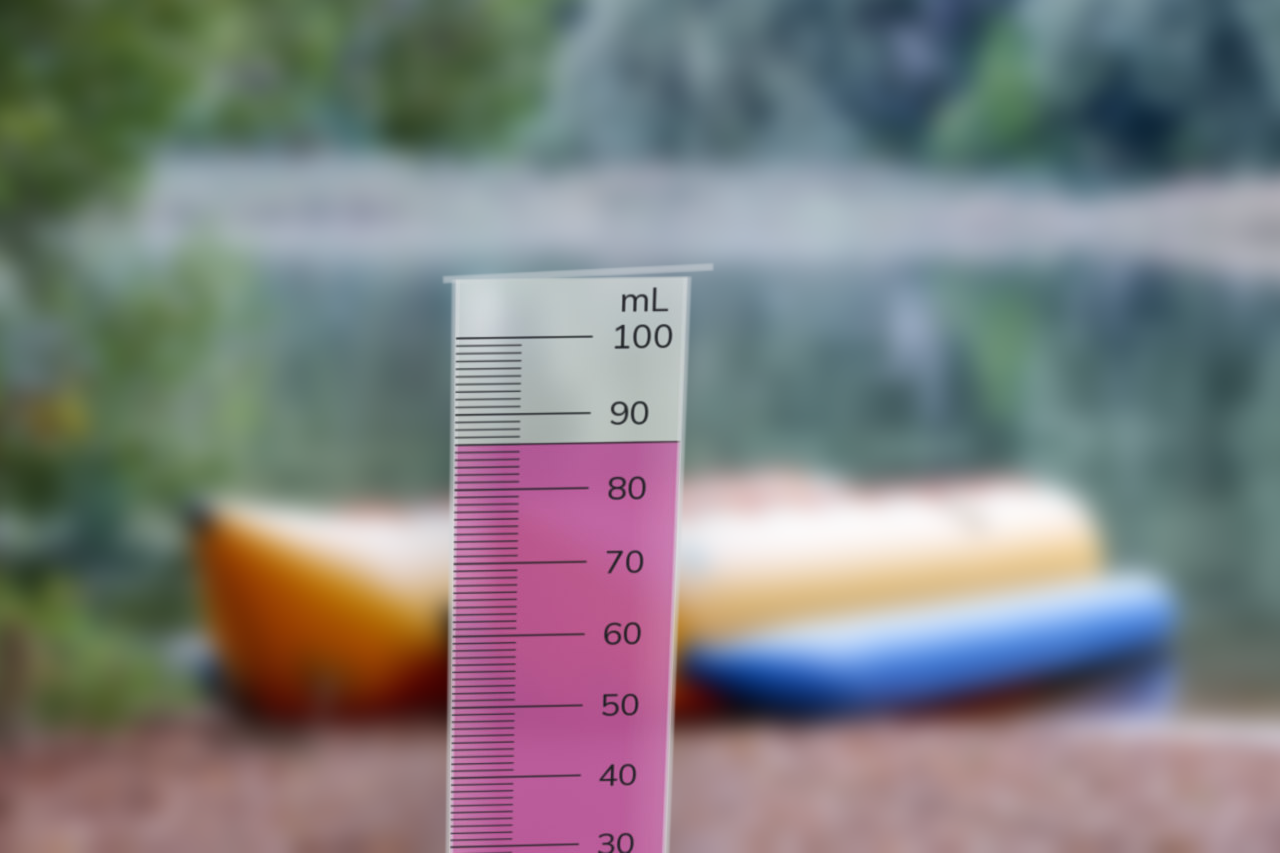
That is 86 mL
